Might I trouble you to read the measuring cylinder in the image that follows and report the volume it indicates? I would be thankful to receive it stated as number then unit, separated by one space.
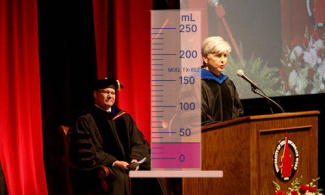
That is 30 mL
